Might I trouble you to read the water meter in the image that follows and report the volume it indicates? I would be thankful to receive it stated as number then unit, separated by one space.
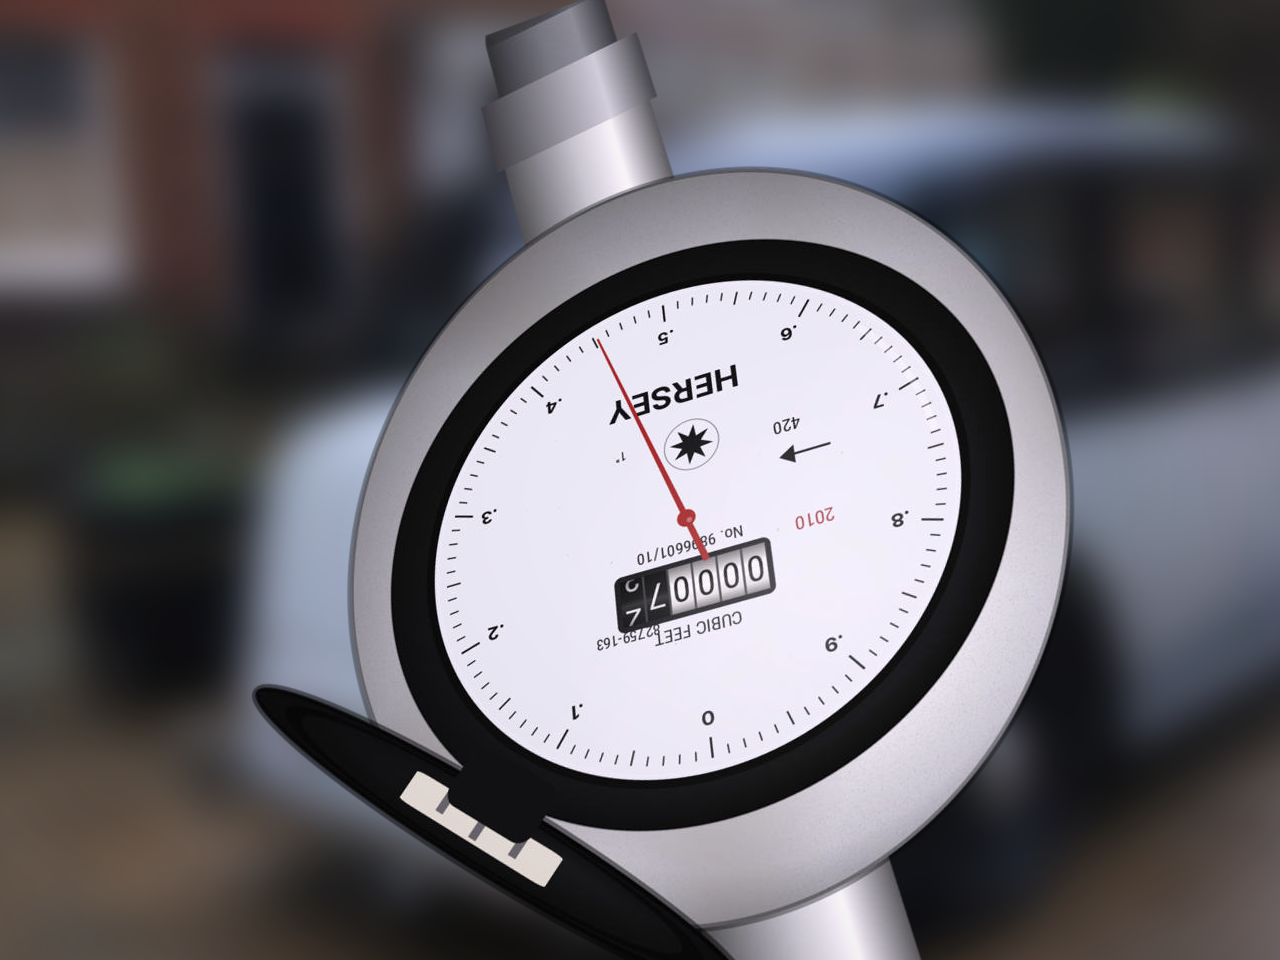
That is 72.45 ft³
